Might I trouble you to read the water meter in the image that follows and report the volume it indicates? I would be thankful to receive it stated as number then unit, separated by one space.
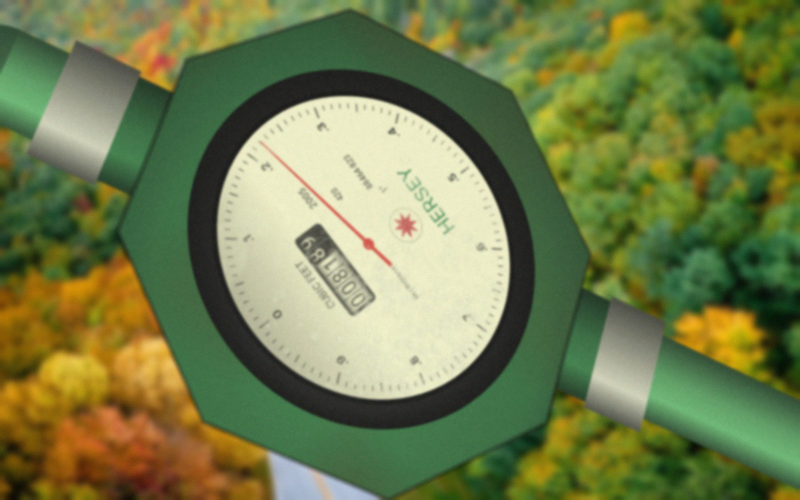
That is 8189.22 ft³
